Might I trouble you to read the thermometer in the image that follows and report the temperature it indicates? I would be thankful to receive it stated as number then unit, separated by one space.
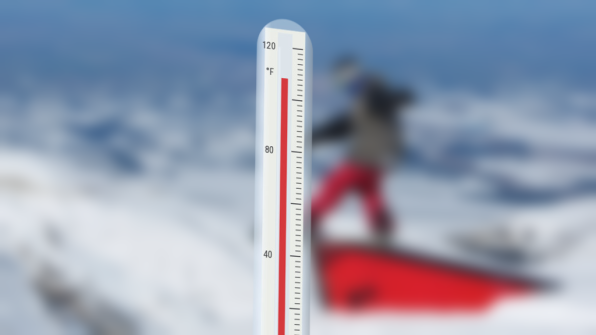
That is 108 °F
